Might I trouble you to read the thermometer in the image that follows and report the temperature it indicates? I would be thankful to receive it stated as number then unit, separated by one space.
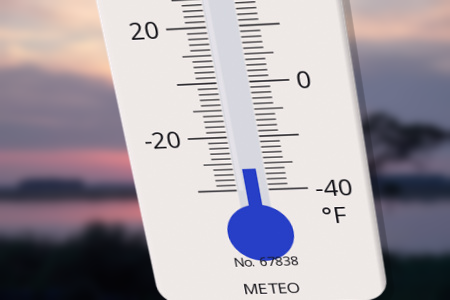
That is -32 °F
